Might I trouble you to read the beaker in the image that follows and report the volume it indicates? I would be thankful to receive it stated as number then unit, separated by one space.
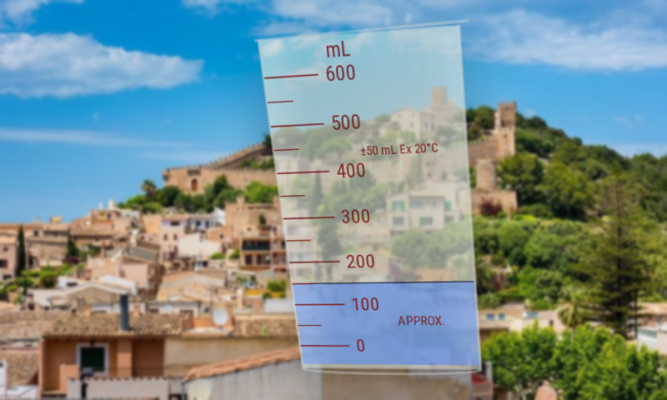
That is 150 mL
